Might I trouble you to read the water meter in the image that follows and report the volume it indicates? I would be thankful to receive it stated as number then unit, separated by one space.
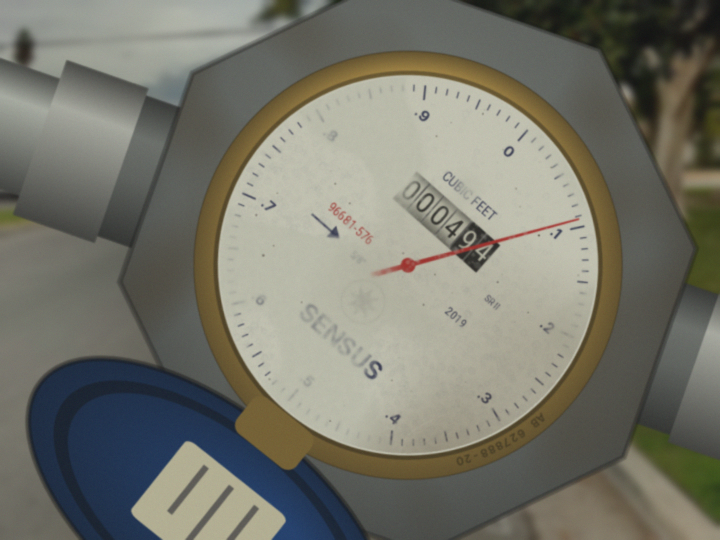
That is 494.09 ft³
